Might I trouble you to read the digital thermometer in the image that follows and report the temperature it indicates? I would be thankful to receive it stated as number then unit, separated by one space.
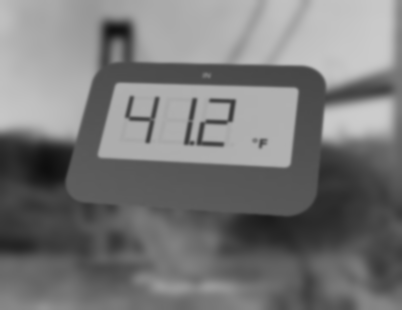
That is 41.2 °F
